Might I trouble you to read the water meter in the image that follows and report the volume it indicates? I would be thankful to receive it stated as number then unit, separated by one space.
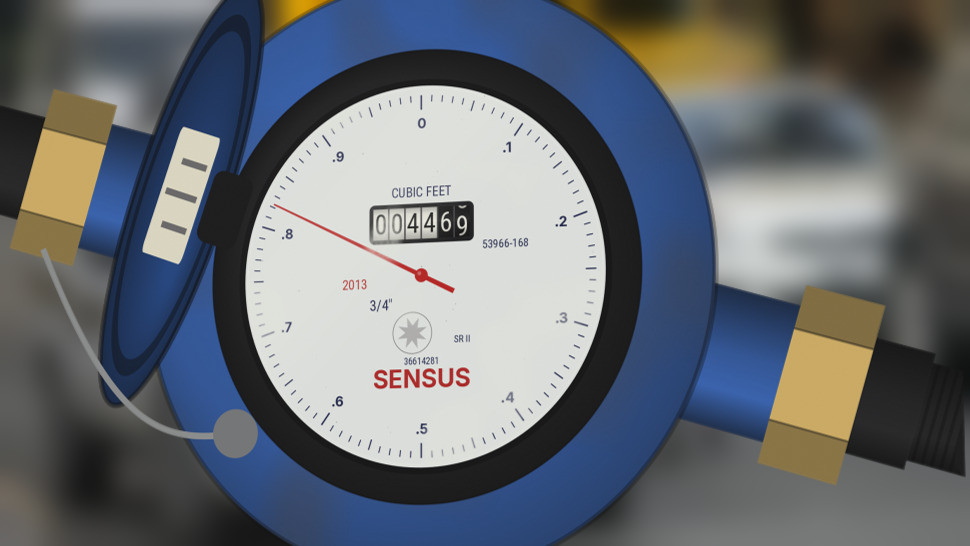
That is 4468.82 ft³
